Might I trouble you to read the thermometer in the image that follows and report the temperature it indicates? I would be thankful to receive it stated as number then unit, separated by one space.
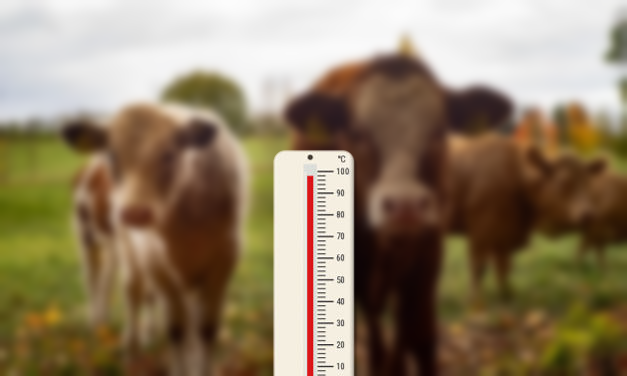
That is 98 °C
